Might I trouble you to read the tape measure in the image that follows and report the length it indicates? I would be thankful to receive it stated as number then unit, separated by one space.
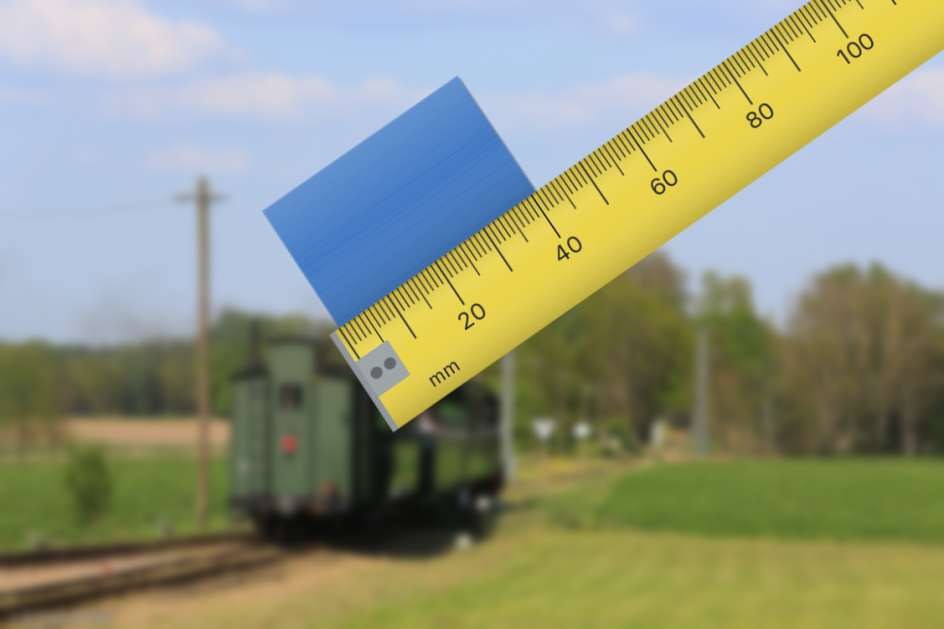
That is 41 mm
